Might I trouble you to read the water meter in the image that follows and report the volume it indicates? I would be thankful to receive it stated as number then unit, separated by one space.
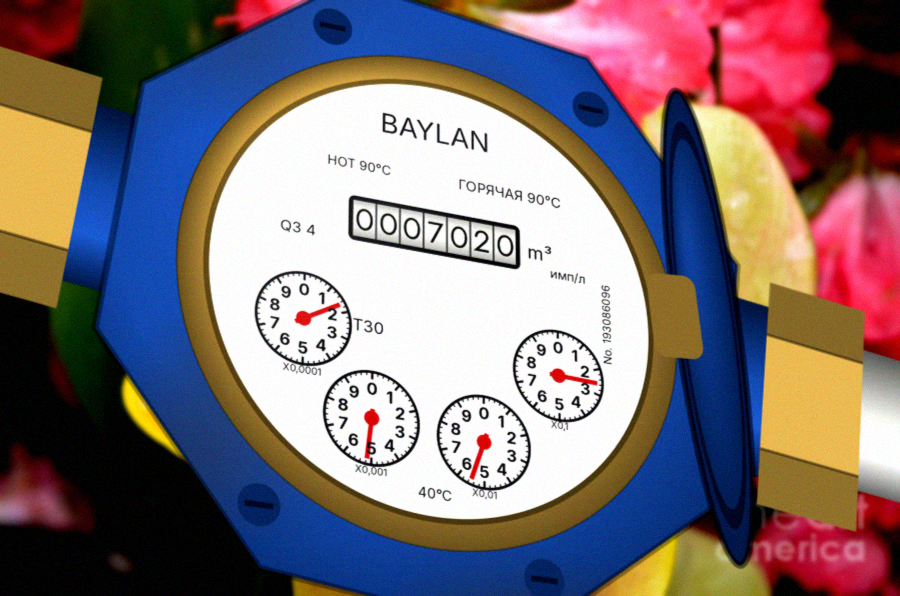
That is 7020.2551 m³
